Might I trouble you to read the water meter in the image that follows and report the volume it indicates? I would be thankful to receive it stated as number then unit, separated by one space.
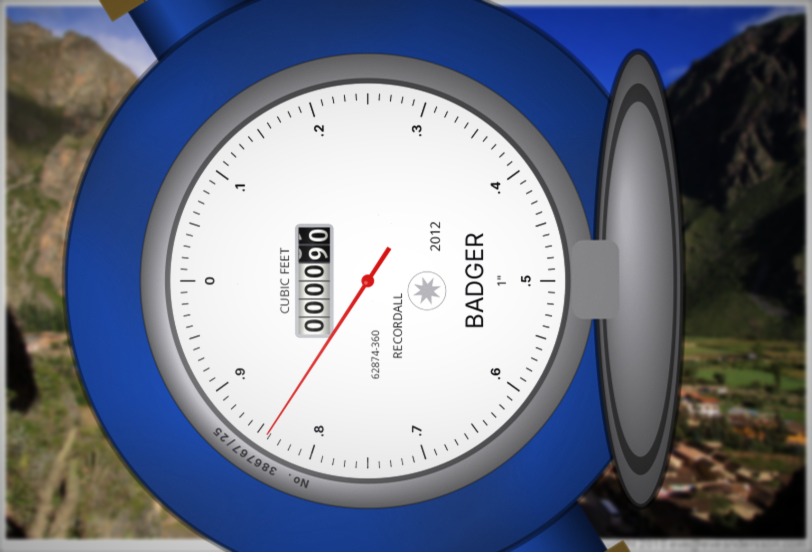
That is 89.84 ft³
